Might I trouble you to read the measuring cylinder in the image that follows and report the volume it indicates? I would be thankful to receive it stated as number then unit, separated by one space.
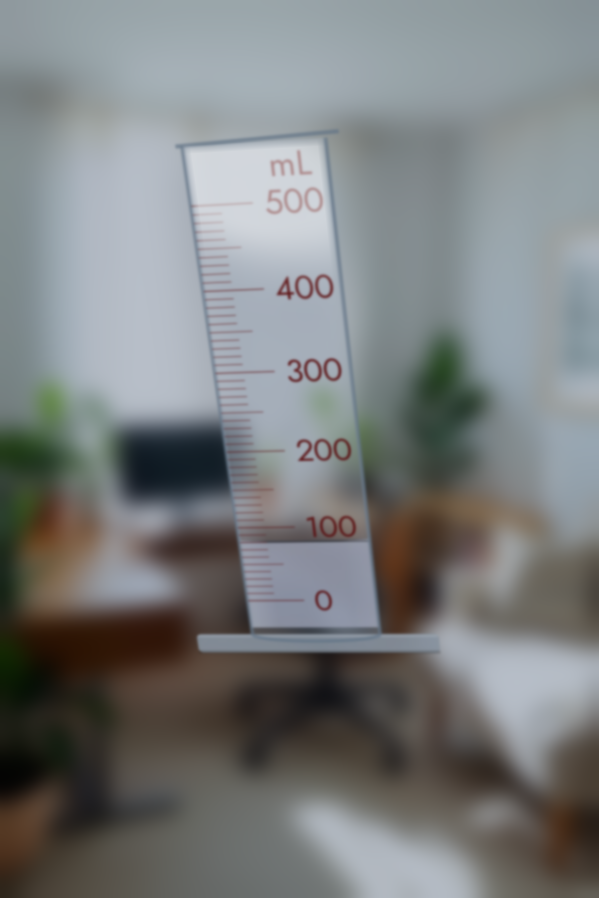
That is 80 mL
